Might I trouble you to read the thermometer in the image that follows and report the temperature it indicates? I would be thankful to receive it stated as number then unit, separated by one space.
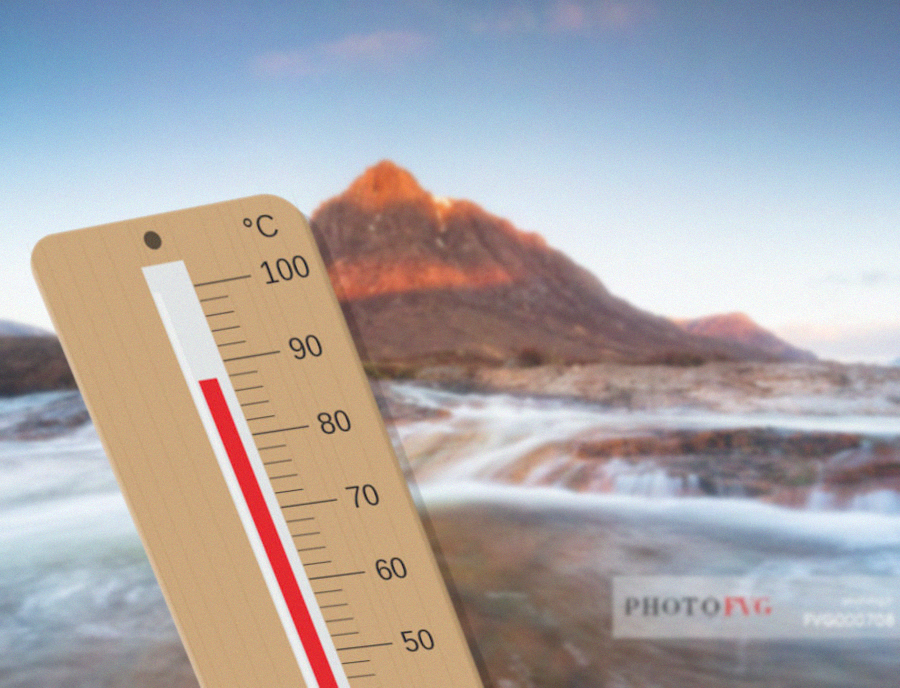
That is 88 °C
